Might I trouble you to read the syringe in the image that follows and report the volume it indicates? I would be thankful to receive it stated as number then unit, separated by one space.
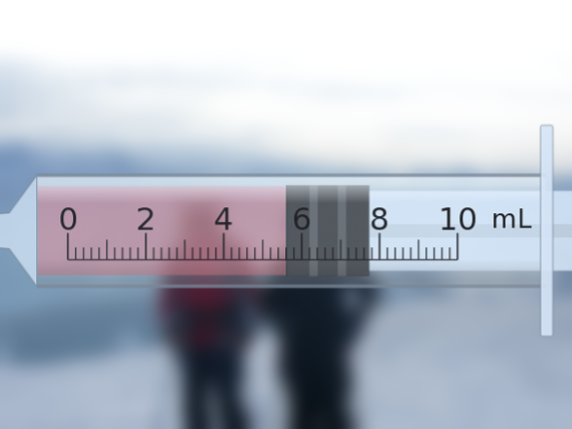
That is 5.6 mL
